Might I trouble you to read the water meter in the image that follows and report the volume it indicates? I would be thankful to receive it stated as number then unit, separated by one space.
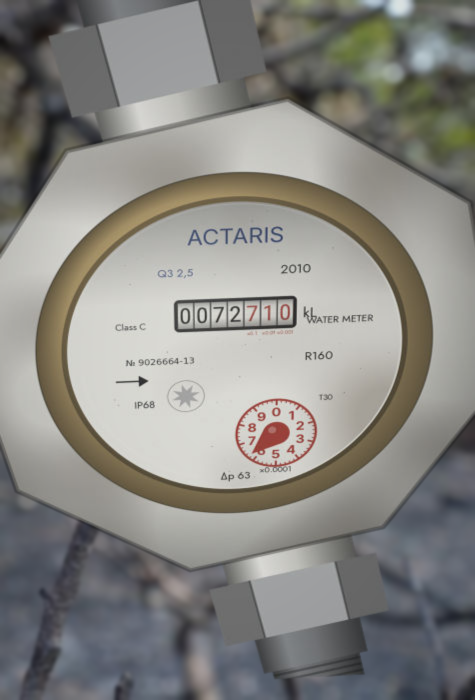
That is 72.7106 kL
